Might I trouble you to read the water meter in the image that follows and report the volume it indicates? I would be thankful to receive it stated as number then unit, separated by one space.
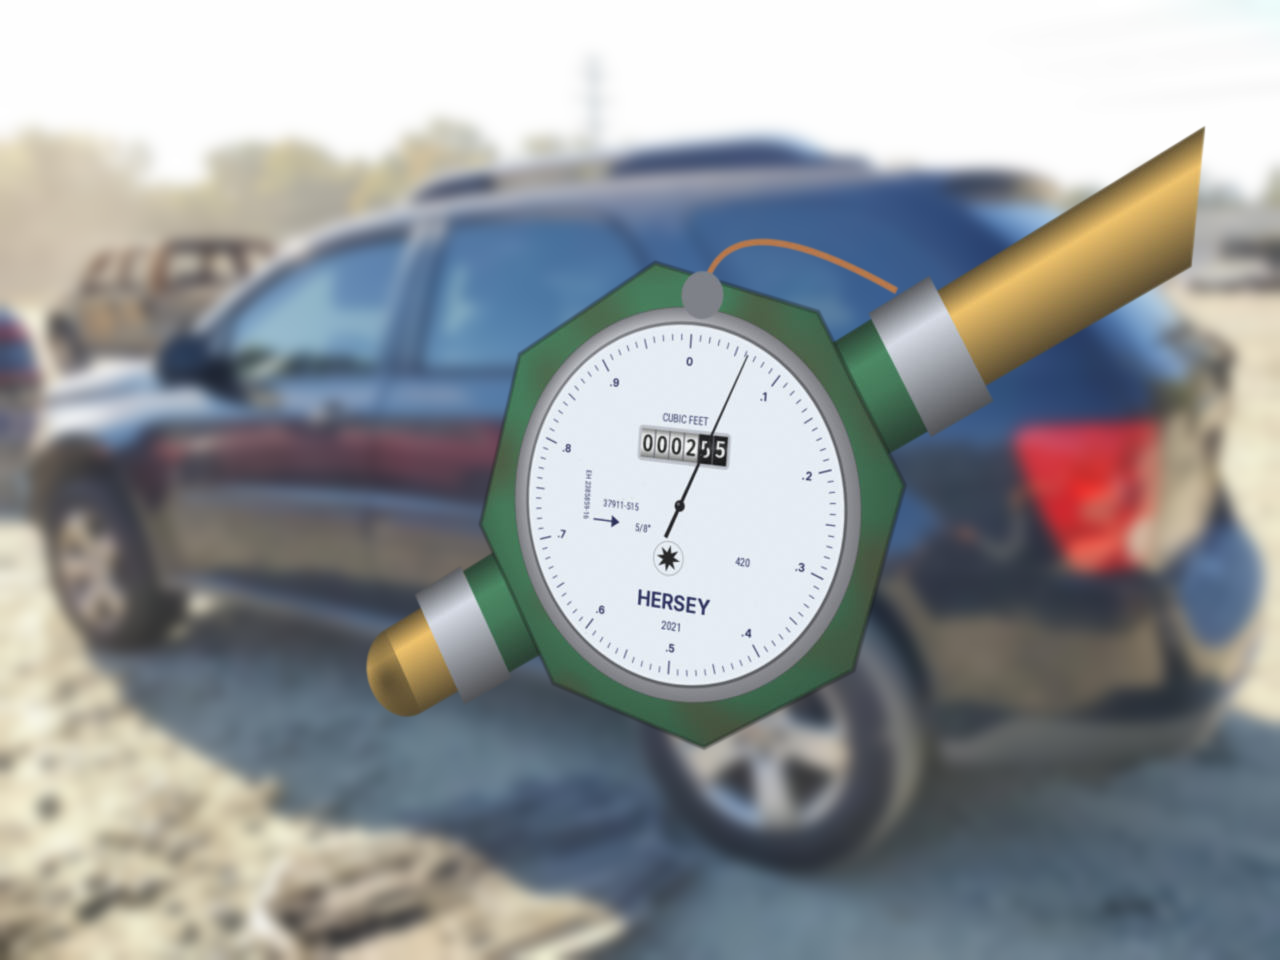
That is 255.06 ft³
